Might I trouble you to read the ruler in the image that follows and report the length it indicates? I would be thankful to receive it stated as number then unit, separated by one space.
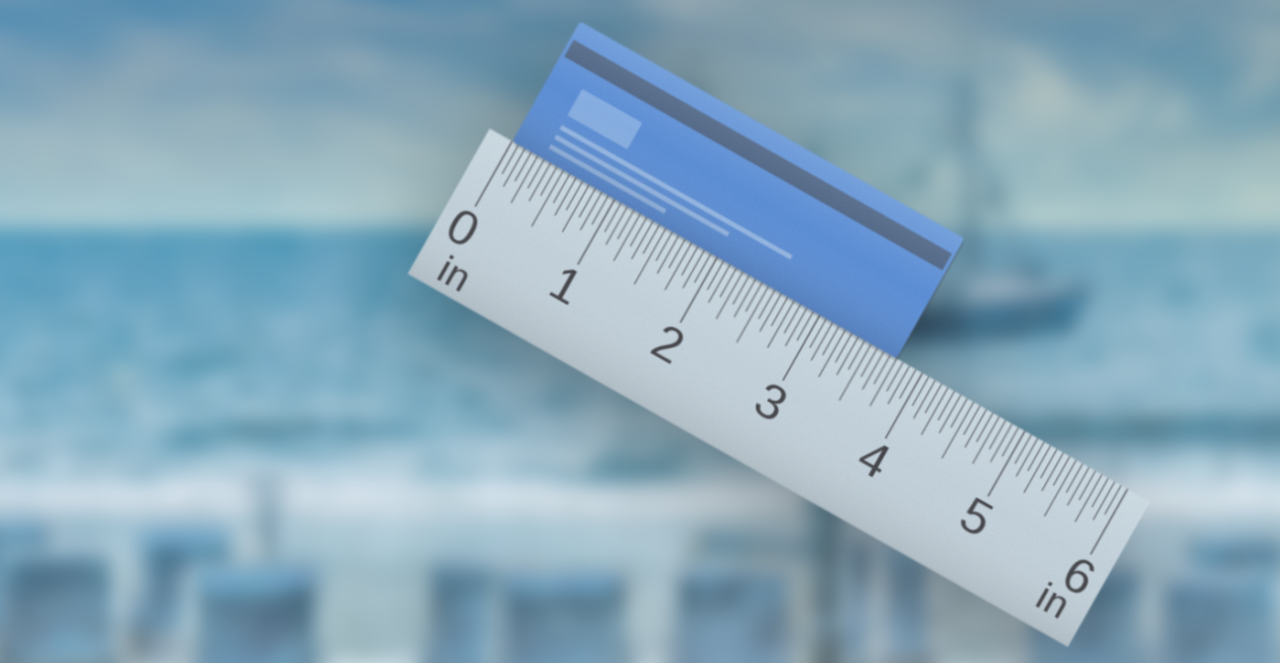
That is 3.75 in
